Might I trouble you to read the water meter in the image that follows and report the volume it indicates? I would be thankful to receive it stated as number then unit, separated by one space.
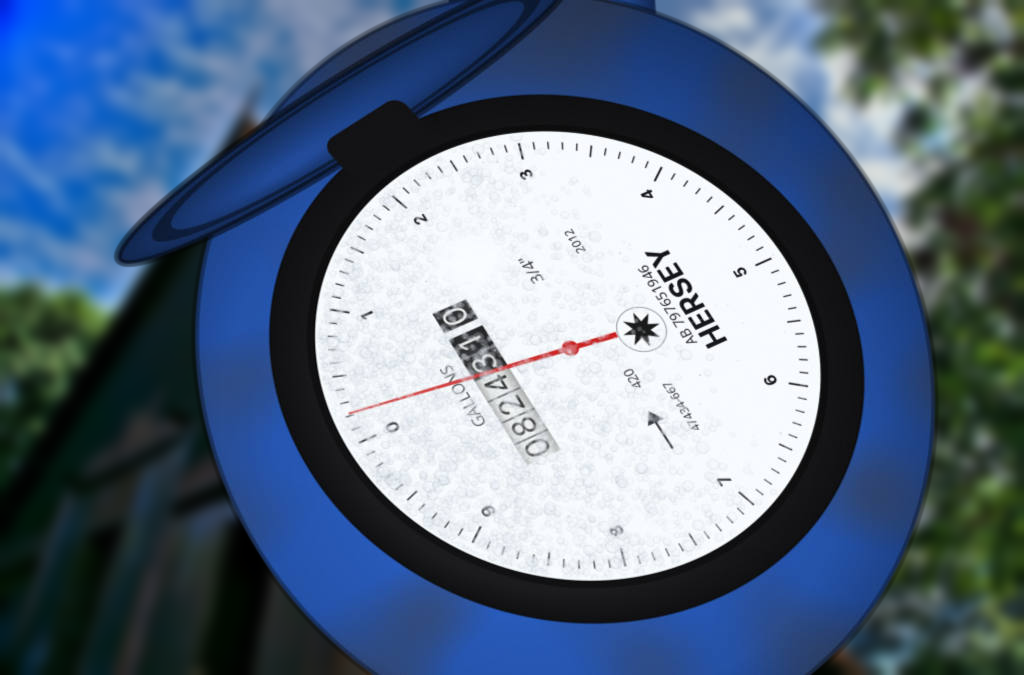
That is 824310.2 gal
